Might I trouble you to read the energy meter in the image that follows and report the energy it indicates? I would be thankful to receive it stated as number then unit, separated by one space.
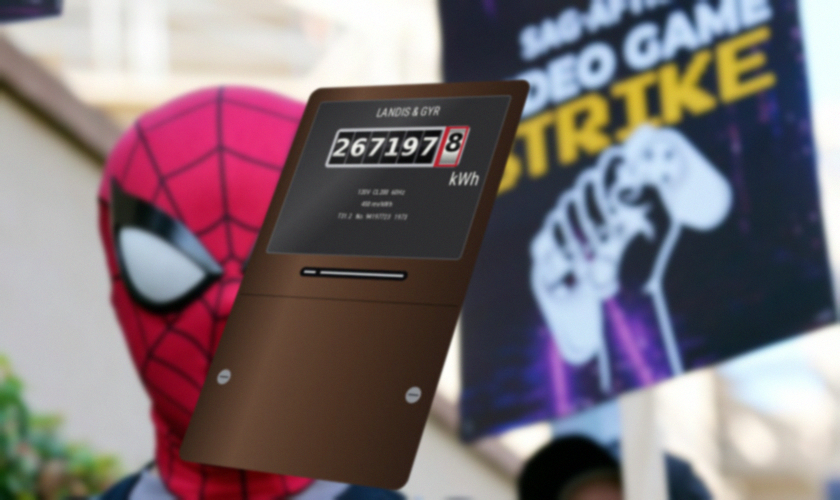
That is 267197.8 kWh
